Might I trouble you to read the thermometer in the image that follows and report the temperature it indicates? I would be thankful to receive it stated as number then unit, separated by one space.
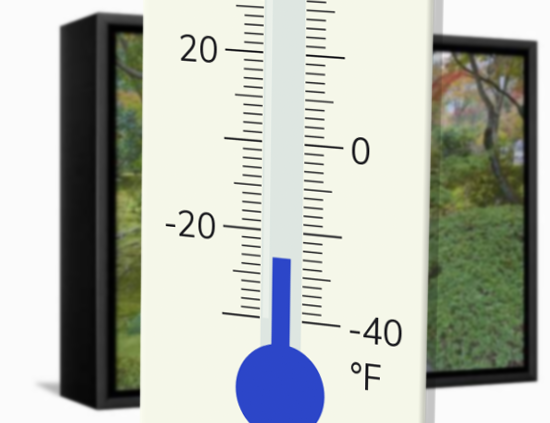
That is -26 °F
